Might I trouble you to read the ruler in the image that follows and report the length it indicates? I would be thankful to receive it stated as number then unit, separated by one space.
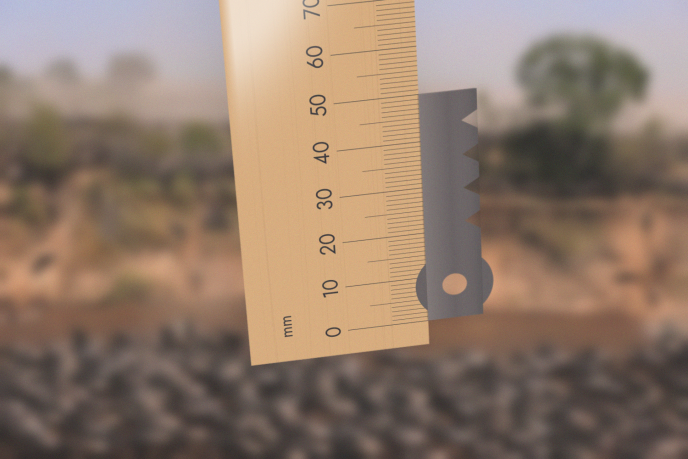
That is 50 mm
